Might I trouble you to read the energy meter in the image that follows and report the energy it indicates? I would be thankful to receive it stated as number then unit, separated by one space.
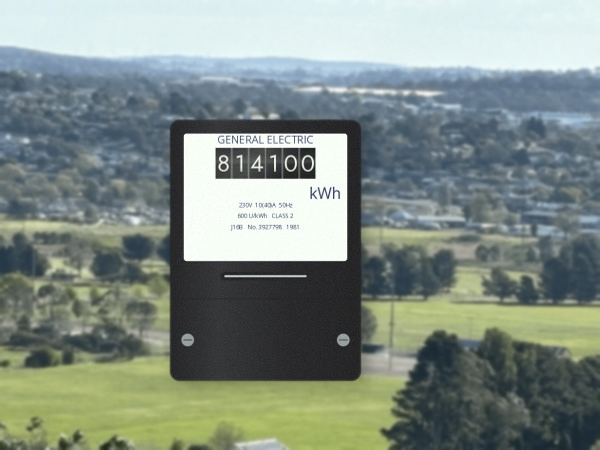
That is 814100 kWh
